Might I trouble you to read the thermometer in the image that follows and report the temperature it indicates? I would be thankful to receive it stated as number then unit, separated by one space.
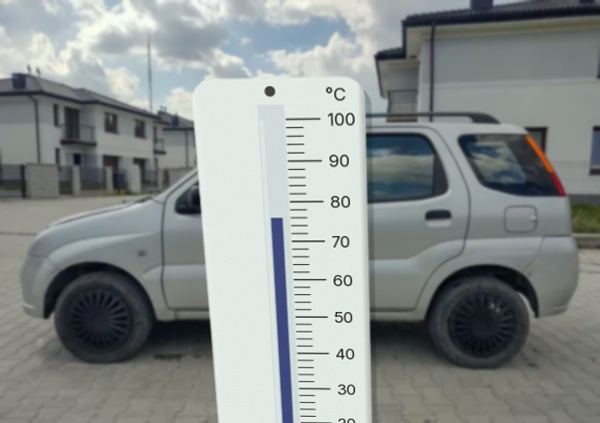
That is 76 °C
